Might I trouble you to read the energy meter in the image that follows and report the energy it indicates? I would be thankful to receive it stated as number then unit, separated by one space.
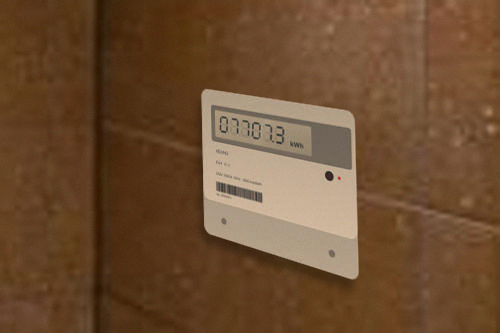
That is 7707.3 kWh
